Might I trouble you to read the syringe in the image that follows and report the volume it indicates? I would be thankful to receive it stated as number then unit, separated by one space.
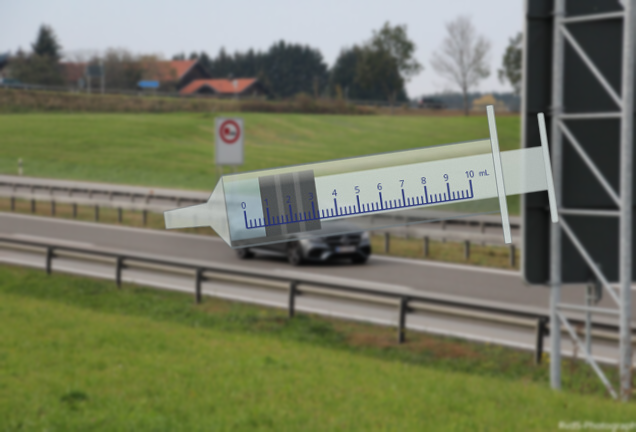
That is 0.8 mL
